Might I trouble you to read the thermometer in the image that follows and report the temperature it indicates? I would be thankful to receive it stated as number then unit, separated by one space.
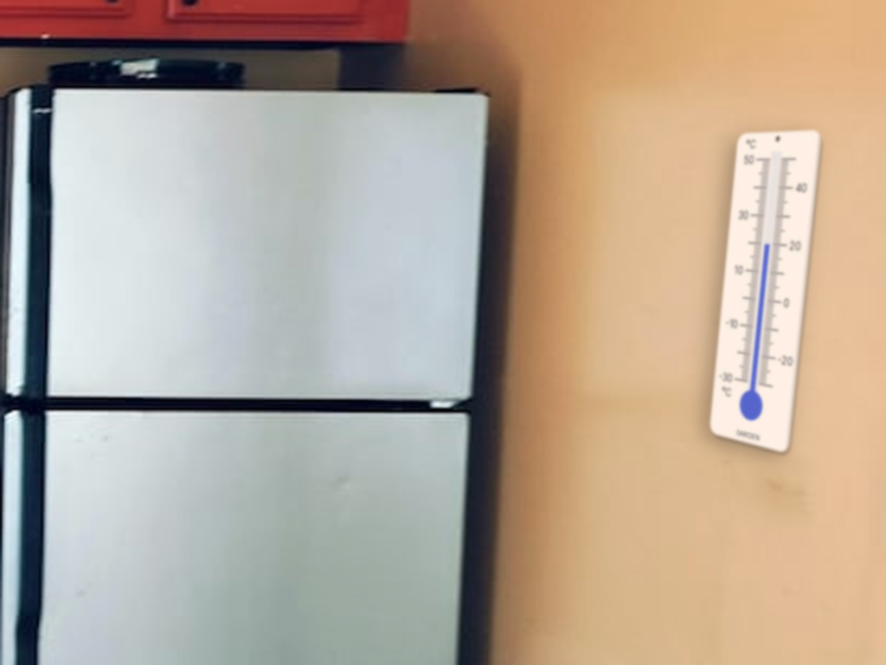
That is 20 °C
